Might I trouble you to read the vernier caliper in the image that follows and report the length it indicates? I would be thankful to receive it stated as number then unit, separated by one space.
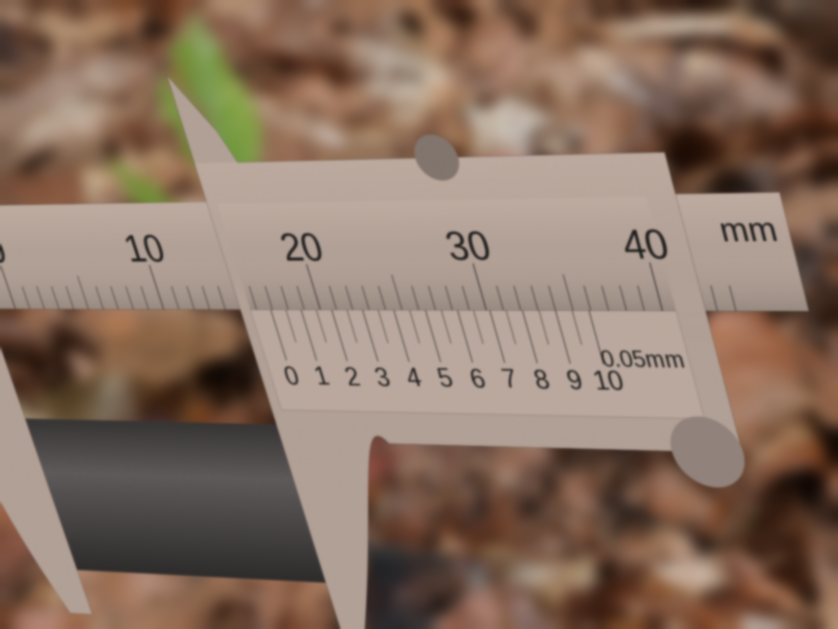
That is 16.9 mm
